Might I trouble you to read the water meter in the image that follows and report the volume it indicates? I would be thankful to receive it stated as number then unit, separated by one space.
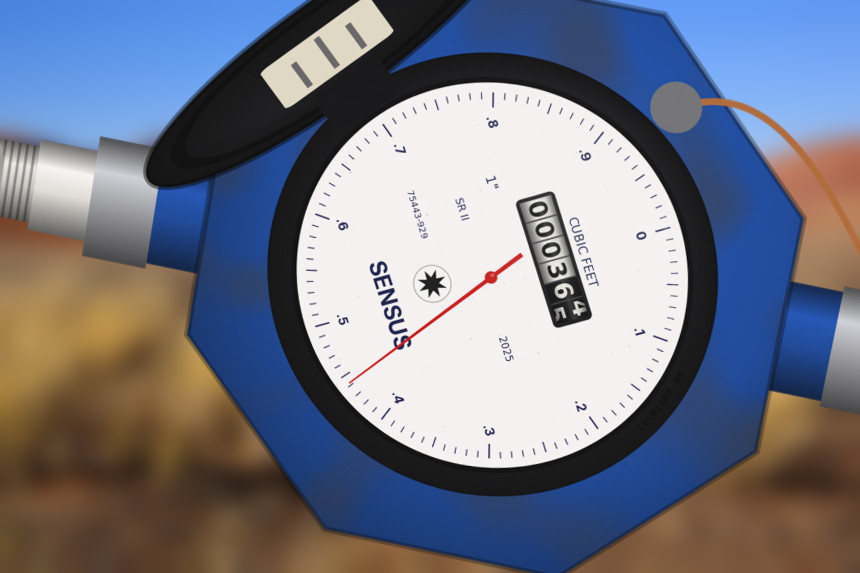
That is 364.44 ft³
